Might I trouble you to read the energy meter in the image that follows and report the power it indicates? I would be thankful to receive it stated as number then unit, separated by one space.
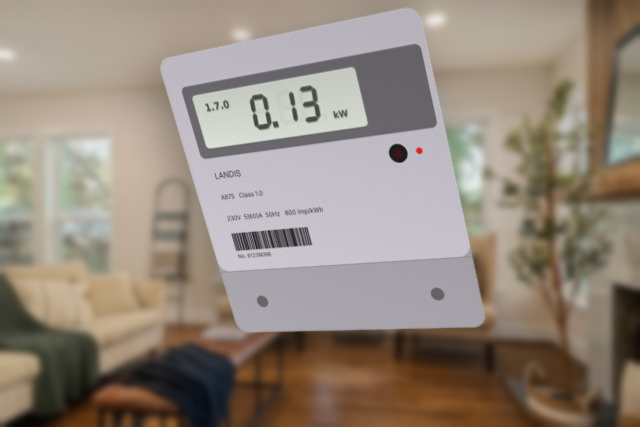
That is 0.13 kW
